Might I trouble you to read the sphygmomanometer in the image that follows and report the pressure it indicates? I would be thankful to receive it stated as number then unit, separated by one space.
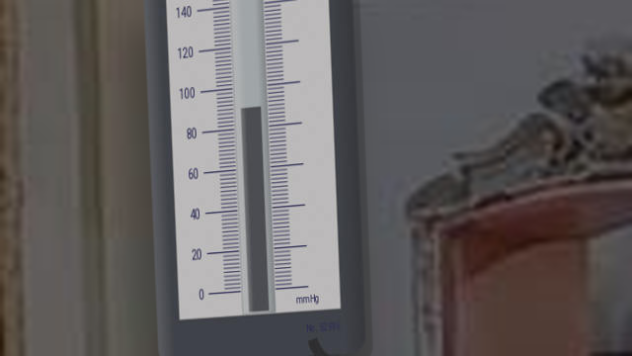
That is 90 mmHg
